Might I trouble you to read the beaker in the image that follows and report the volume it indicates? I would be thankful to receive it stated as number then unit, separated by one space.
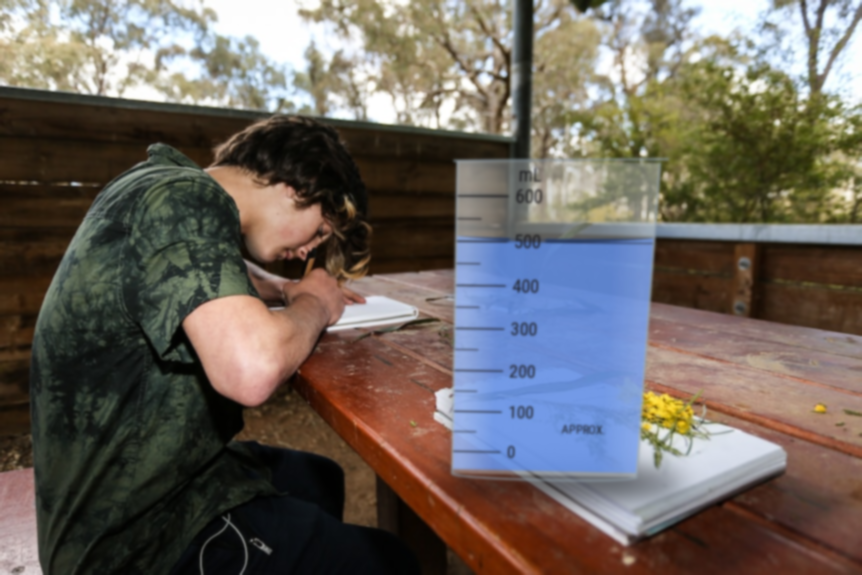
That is 500 mL
